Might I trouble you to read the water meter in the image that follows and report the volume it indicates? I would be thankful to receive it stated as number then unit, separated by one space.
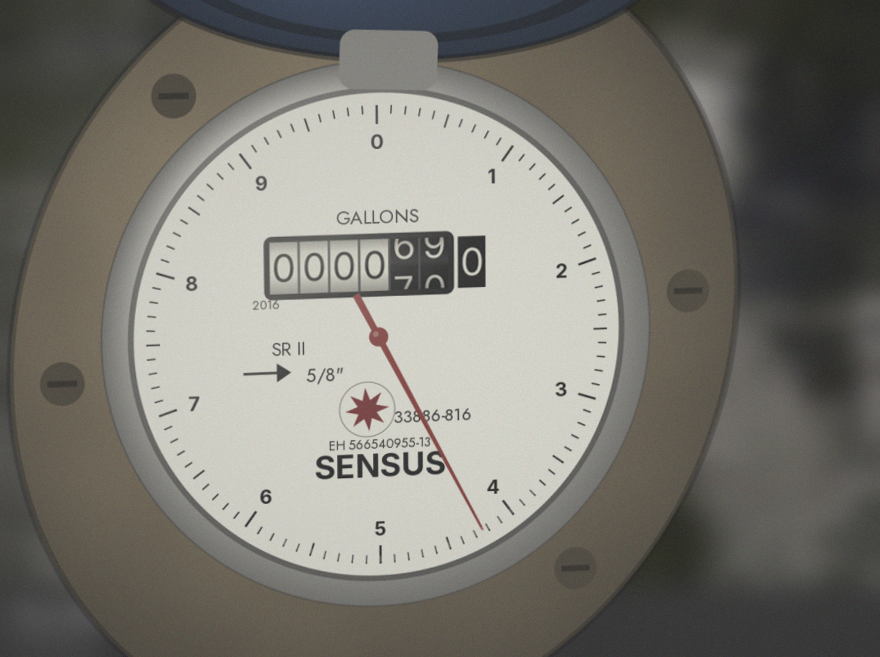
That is 694.2 gal
